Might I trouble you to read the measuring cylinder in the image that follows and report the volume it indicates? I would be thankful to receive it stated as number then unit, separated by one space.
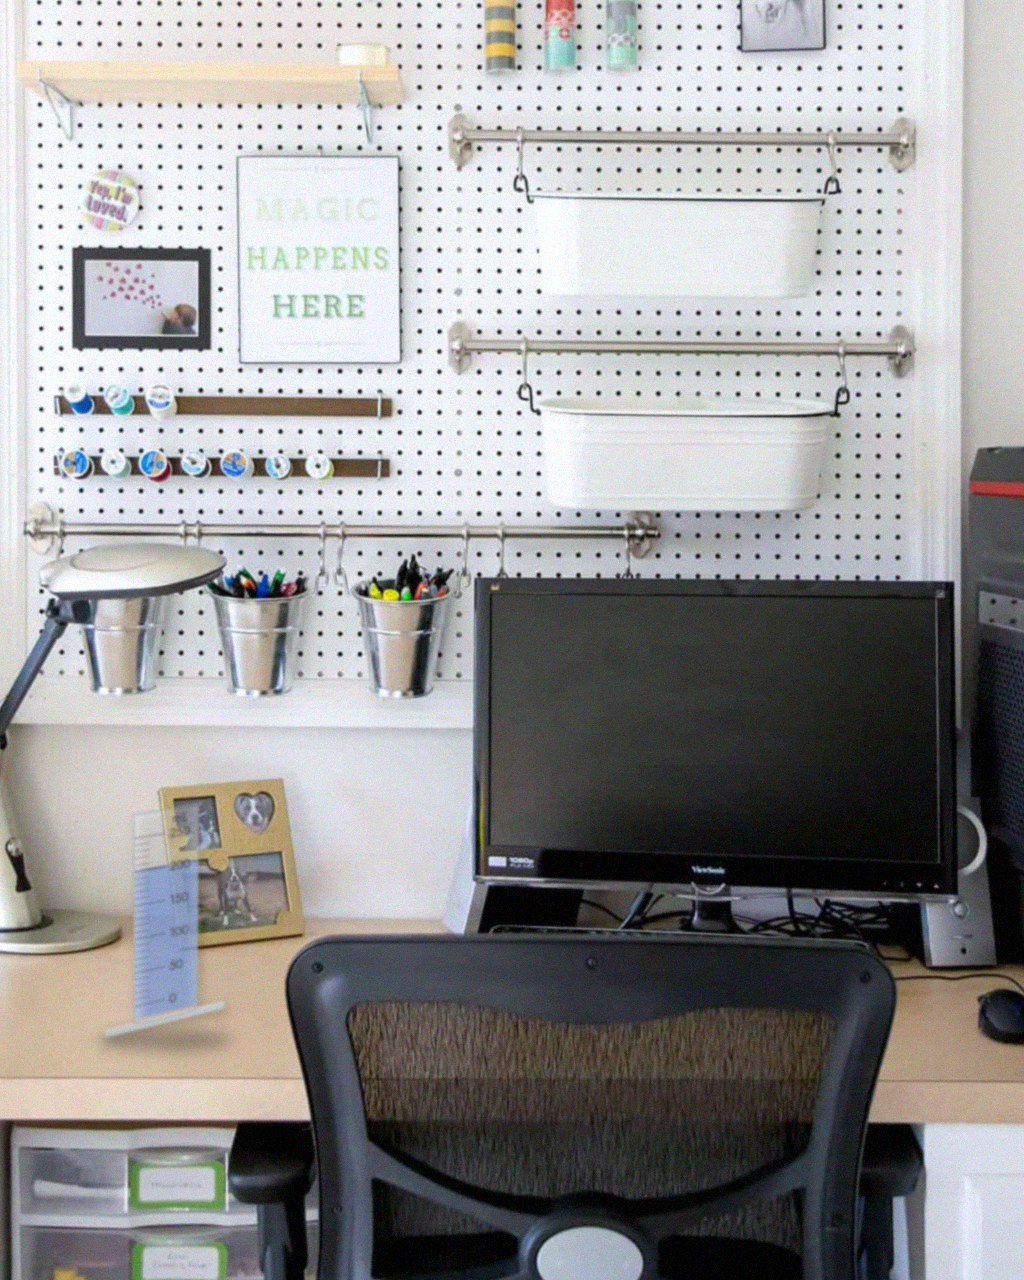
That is 200 mL
